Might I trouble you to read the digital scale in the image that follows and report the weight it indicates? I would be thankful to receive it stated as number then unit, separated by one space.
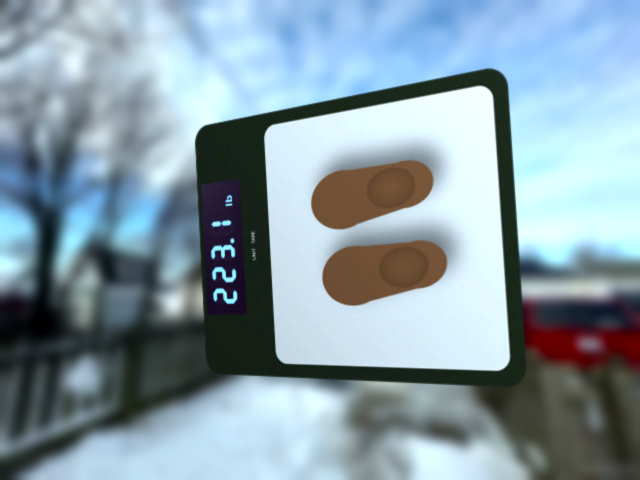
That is 223.1 lb
